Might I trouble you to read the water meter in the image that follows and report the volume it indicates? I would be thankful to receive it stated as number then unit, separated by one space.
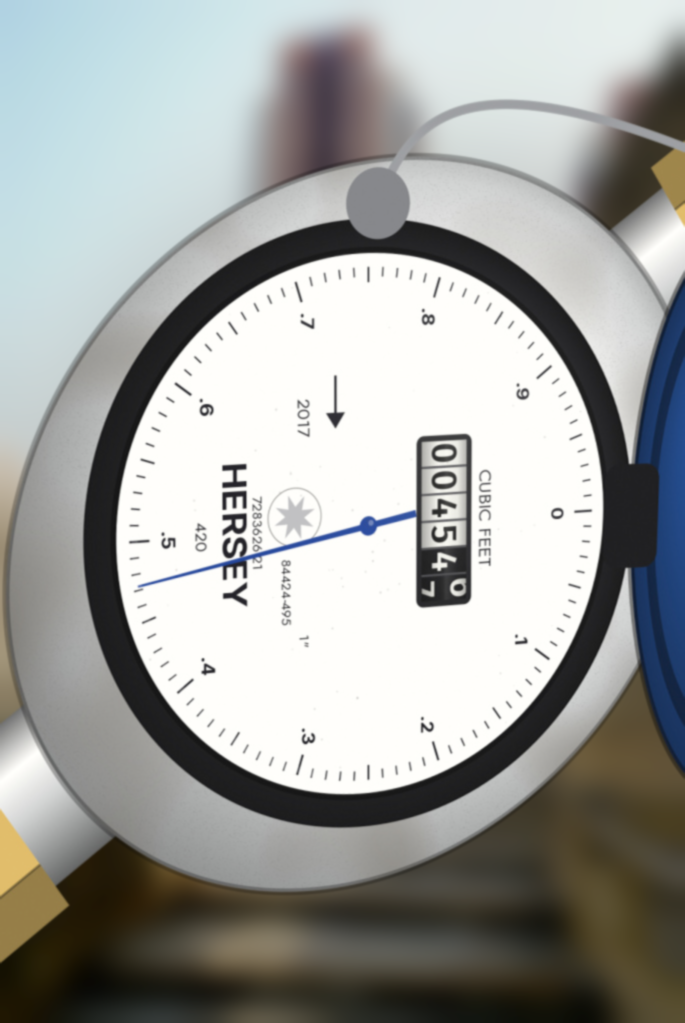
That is 4546.47 ft³
